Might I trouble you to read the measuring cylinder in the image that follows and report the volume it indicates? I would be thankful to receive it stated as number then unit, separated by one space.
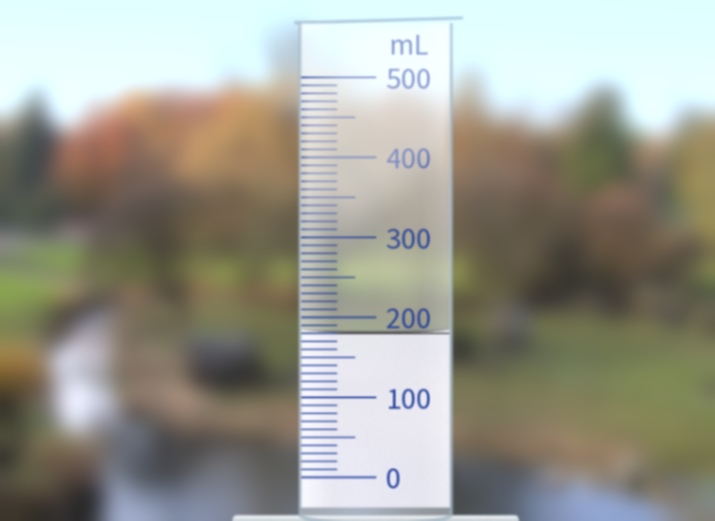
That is 180 mL
